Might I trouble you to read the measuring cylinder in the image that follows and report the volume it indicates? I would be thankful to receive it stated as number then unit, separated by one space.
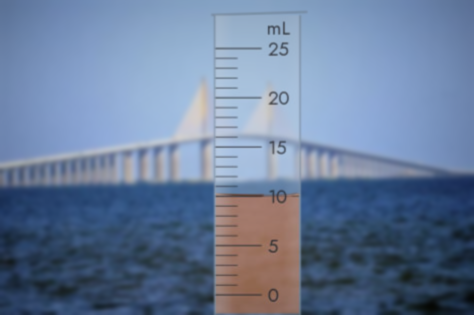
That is 10 mL
